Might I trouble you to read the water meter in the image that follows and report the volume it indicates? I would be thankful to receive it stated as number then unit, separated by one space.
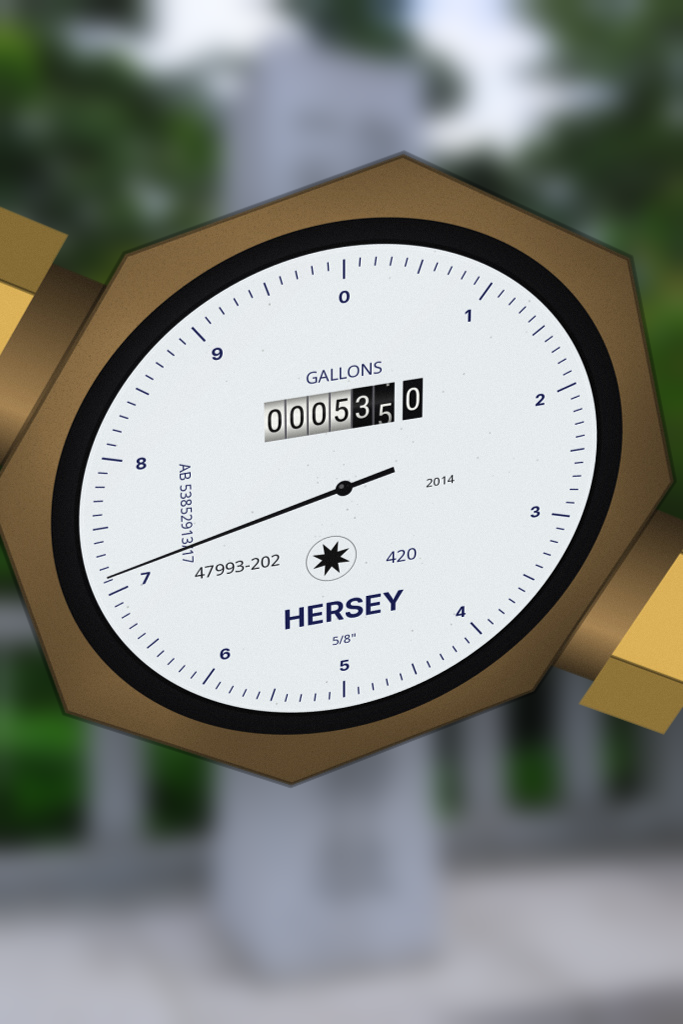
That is 5347.1 gal
